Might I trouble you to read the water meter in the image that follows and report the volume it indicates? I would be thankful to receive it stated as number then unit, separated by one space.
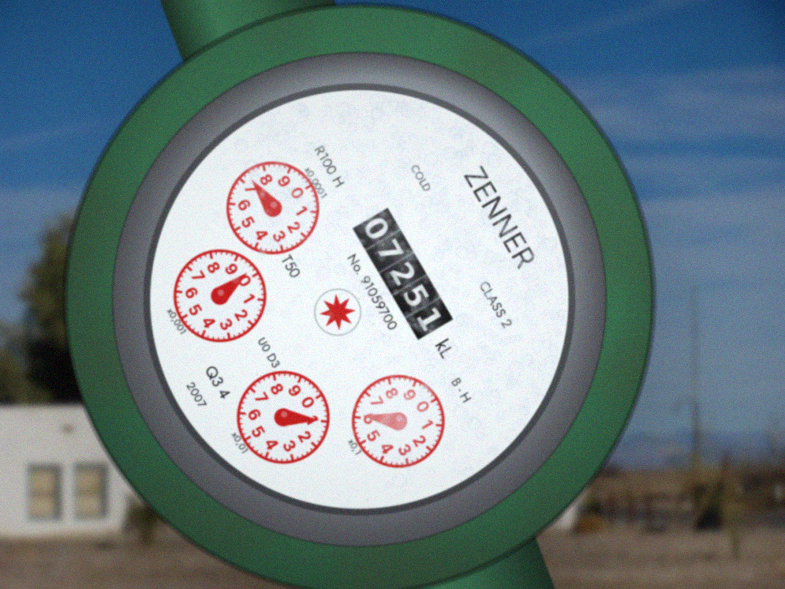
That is 7251.6097 kL
